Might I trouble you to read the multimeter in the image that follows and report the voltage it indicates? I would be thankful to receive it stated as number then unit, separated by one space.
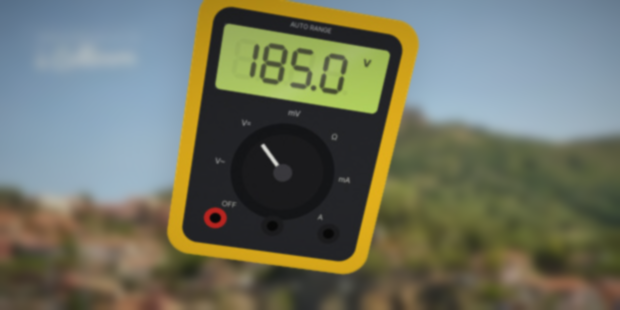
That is 185.0 V
